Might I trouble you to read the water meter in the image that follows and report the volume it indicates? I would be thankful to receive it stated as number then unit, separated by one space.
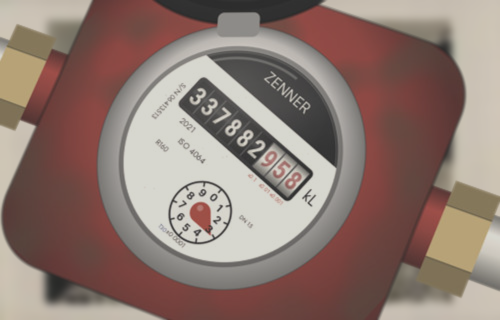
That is 337882.9583 kL
